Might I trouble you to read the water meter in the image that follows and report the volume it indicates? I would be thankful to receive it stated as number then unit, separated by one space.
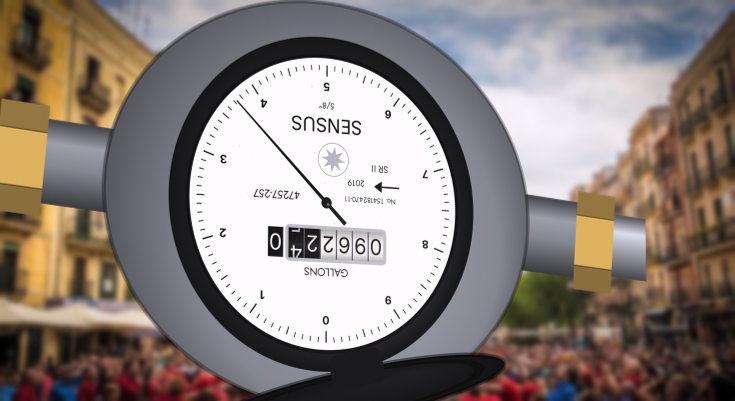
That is 962243.7 gal
